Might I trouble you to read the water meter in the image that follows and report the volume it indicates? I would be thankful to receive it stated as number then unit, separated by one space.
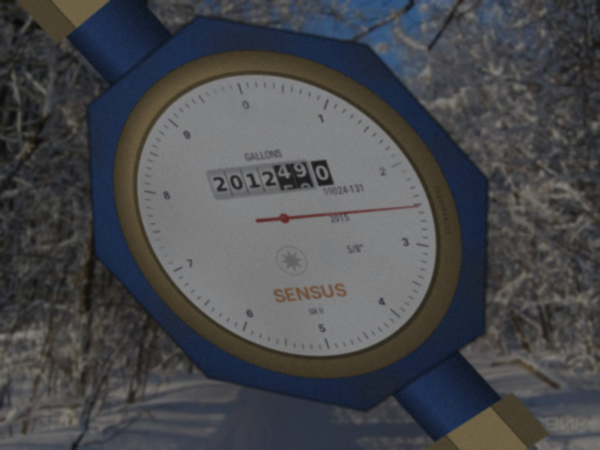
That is 2012492.5 gal
